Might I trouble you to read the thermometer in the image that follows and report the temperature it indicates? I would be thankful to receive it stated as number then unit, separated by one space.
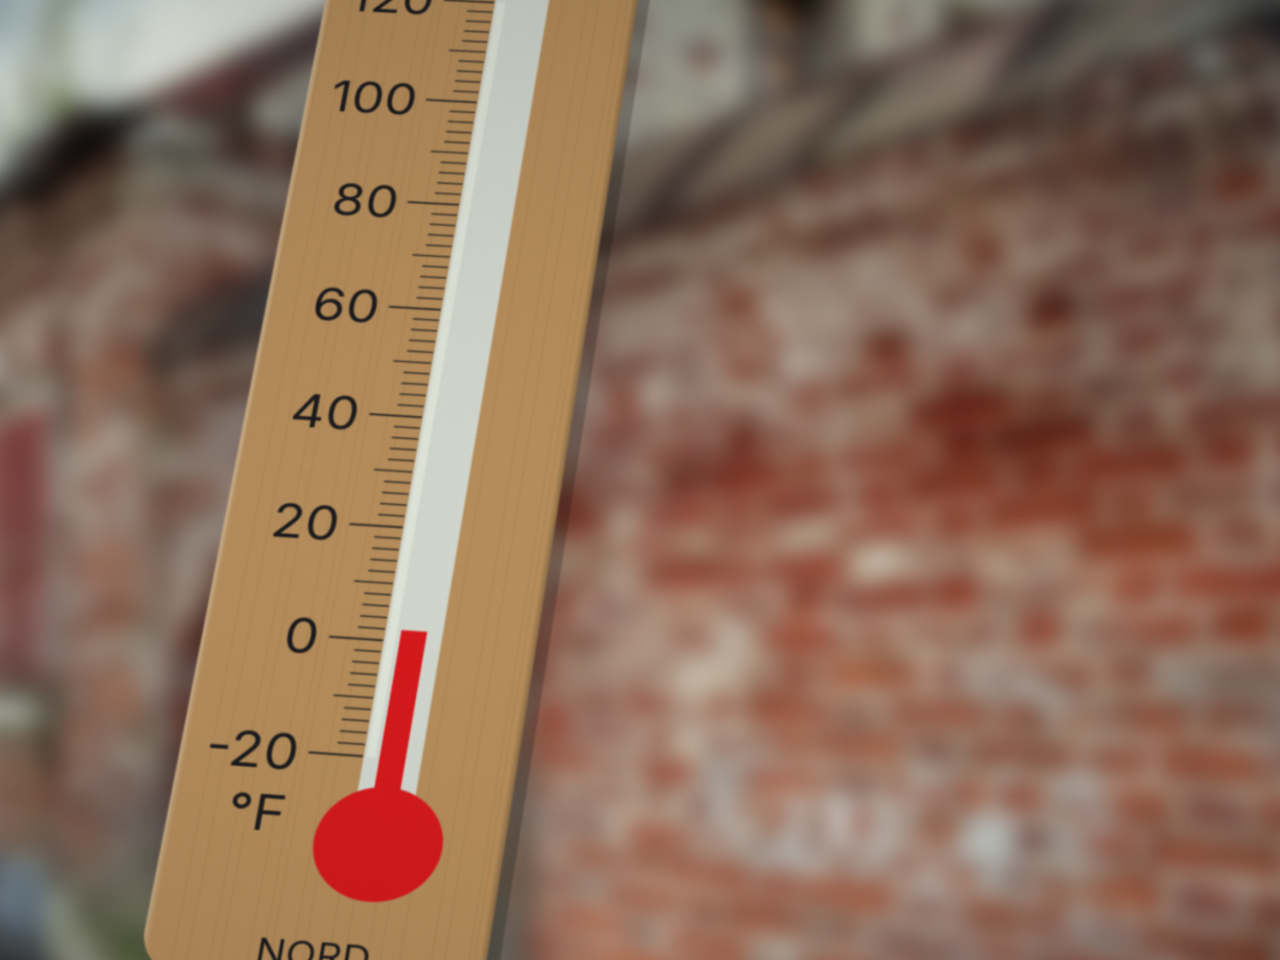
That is 2 °F
